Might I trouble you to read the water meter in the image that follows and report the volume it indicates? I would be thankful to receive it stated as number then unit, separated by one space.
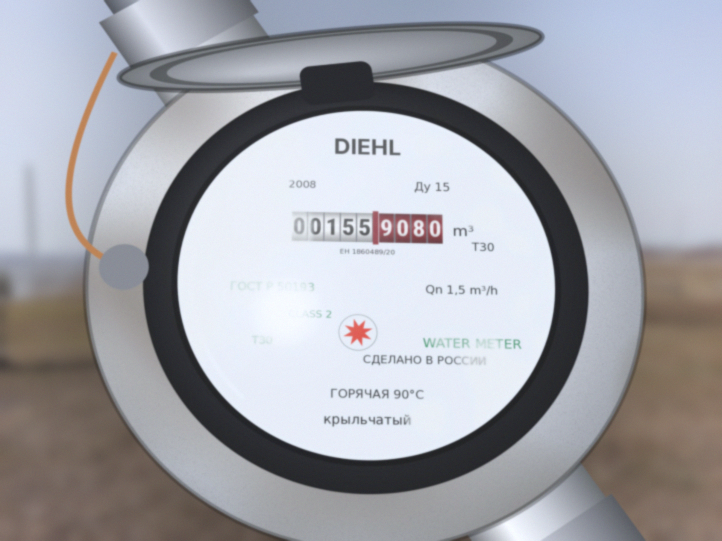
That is 155.9080 m³
